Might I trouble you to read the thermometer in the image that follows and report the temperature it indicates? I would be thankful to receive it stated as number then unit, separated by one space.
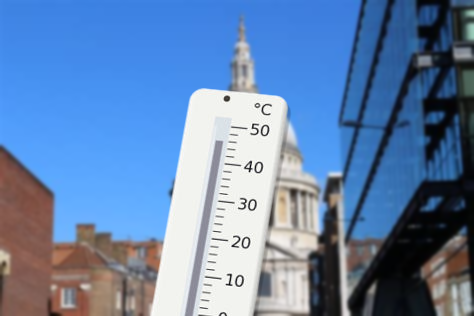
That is 46 °C
